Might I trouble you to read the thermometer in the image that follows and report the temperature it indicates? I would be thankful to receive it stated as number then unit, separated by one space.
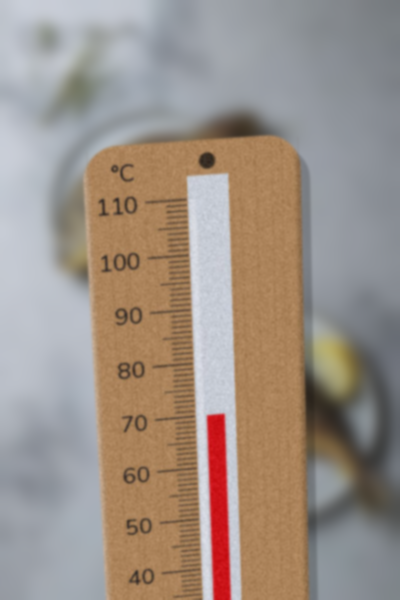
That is 70 °C
